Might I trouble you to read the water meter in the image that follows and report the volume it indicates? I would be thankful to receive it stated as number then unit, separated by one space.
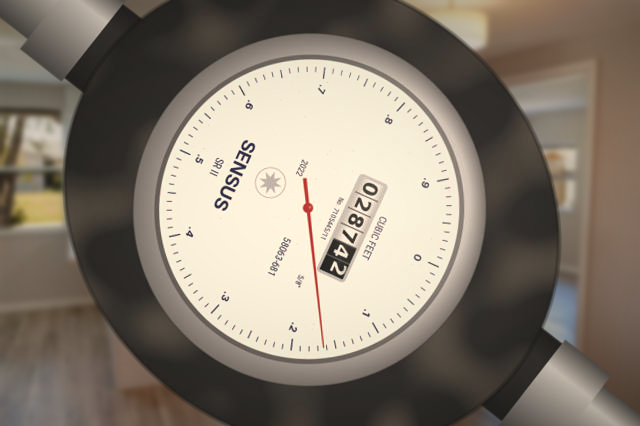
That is 28742.16 ft³
